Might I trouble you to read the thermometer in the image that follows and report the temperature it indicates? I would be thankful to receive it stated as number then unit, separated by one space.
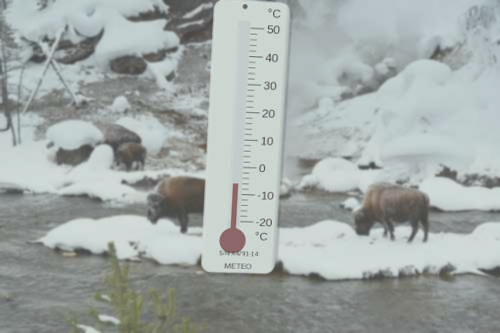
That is -6 °C
